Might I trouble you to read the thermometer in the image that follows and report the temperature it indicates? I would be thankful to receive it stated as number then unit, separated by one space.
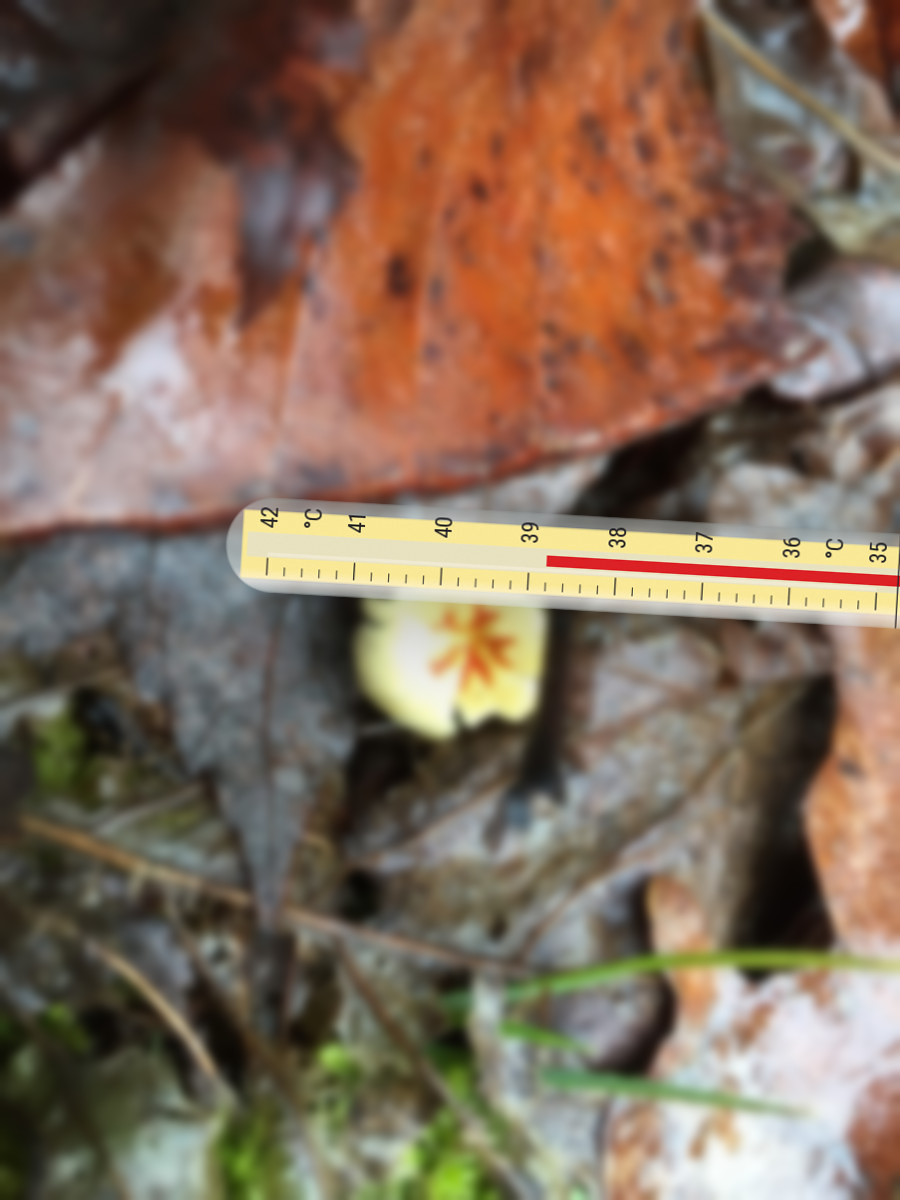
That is 38.8 °C
